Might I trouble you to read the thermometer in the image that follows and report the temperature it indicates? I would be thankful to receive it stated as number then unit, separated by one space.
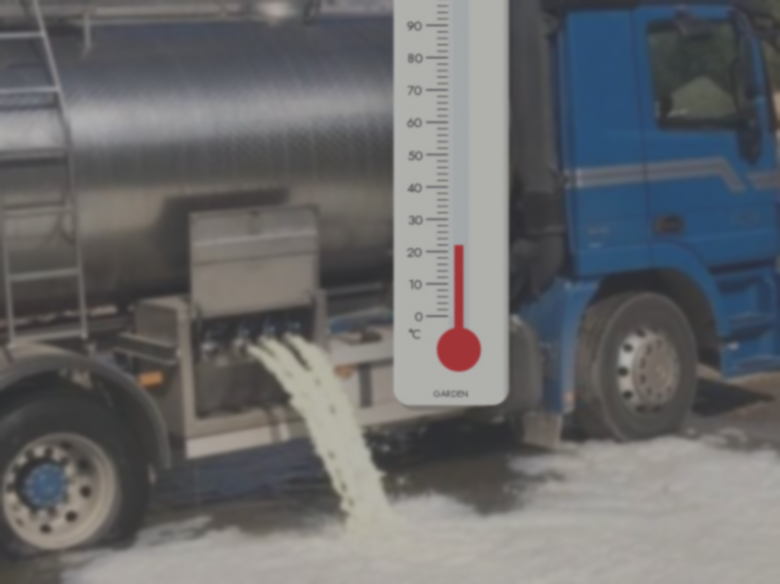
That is 22 °C
